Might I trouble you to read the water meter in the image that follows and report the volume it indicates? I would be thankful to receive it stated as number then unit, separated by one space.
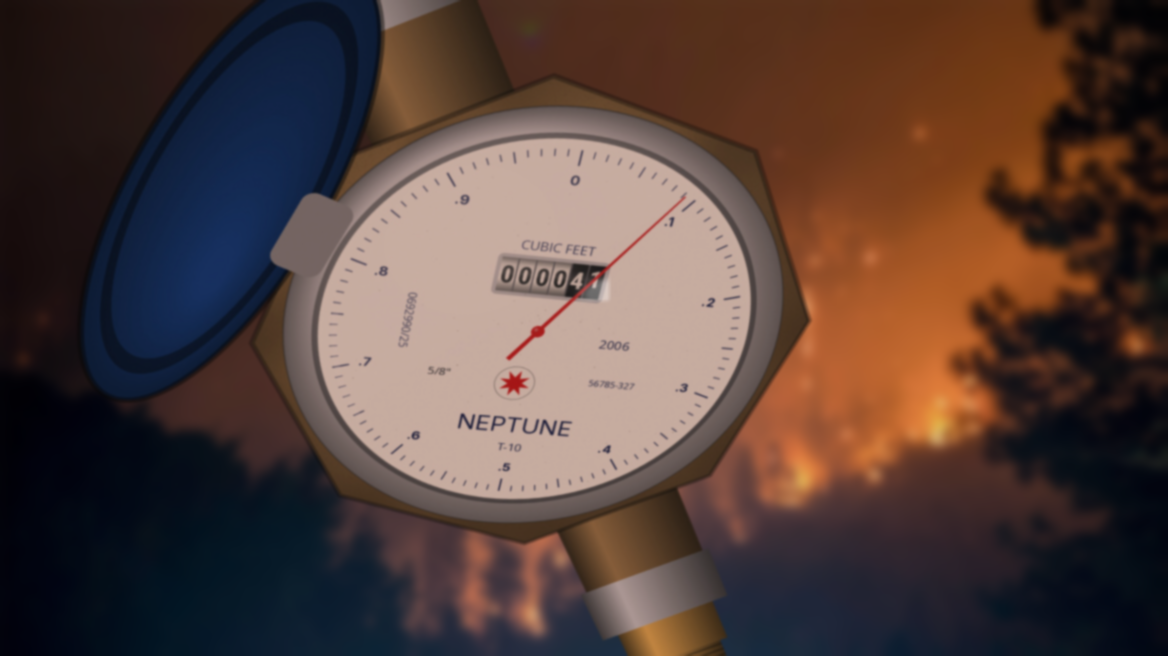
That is 41.09 ft³
